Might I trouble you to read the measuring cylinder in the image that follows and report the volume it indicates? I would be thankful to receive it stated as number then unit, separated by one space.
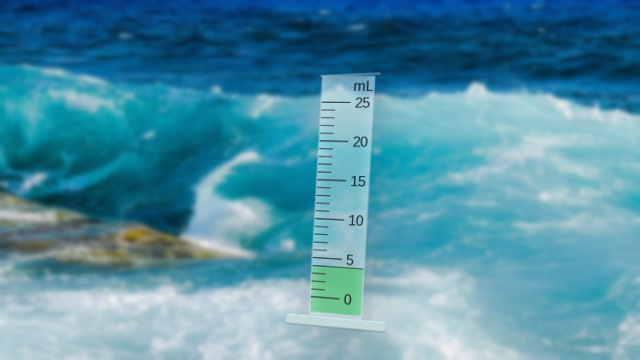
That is 4 mL
